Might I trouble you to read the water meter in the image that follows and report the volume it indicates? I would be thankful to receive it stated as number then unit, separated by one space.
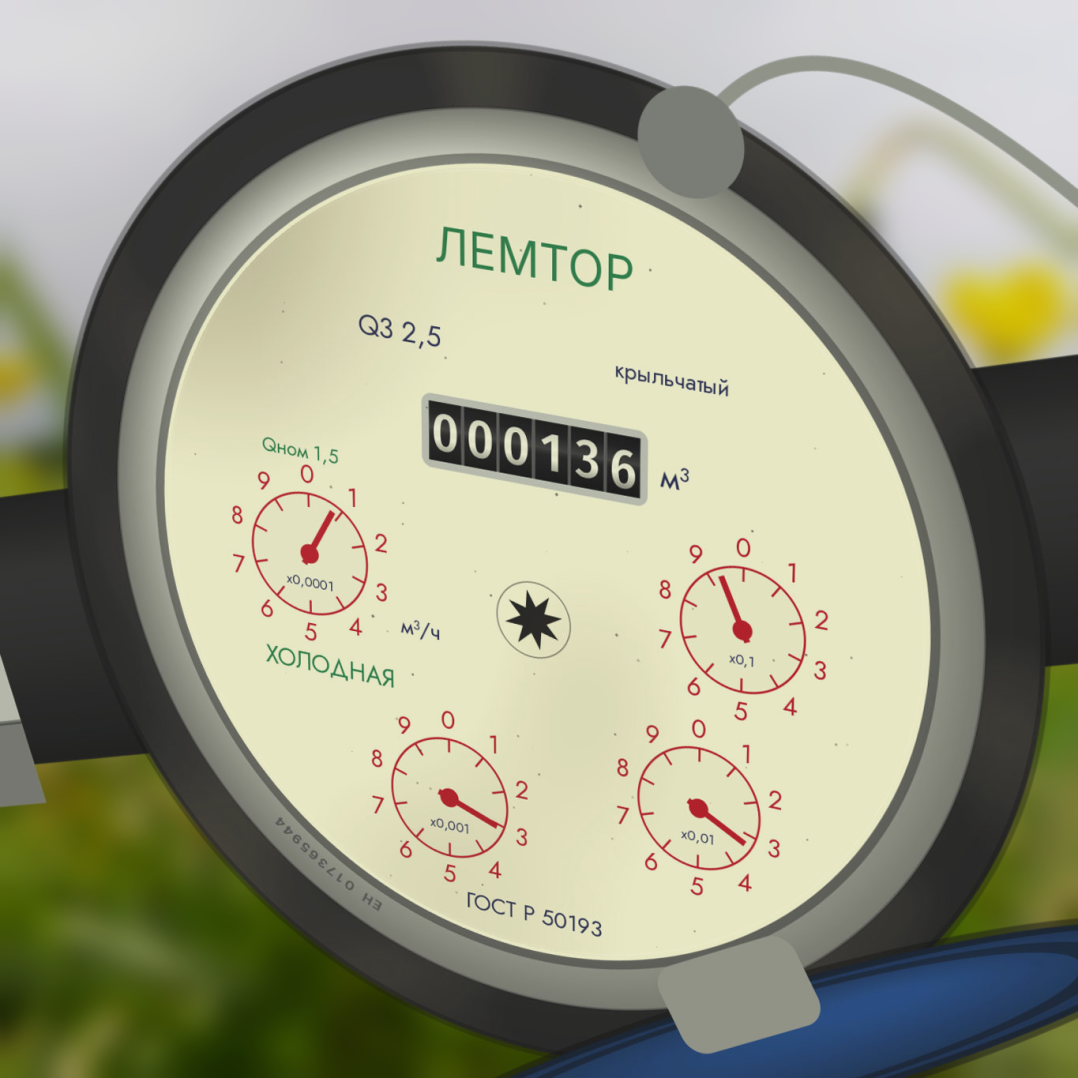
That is 135.9330 m³
